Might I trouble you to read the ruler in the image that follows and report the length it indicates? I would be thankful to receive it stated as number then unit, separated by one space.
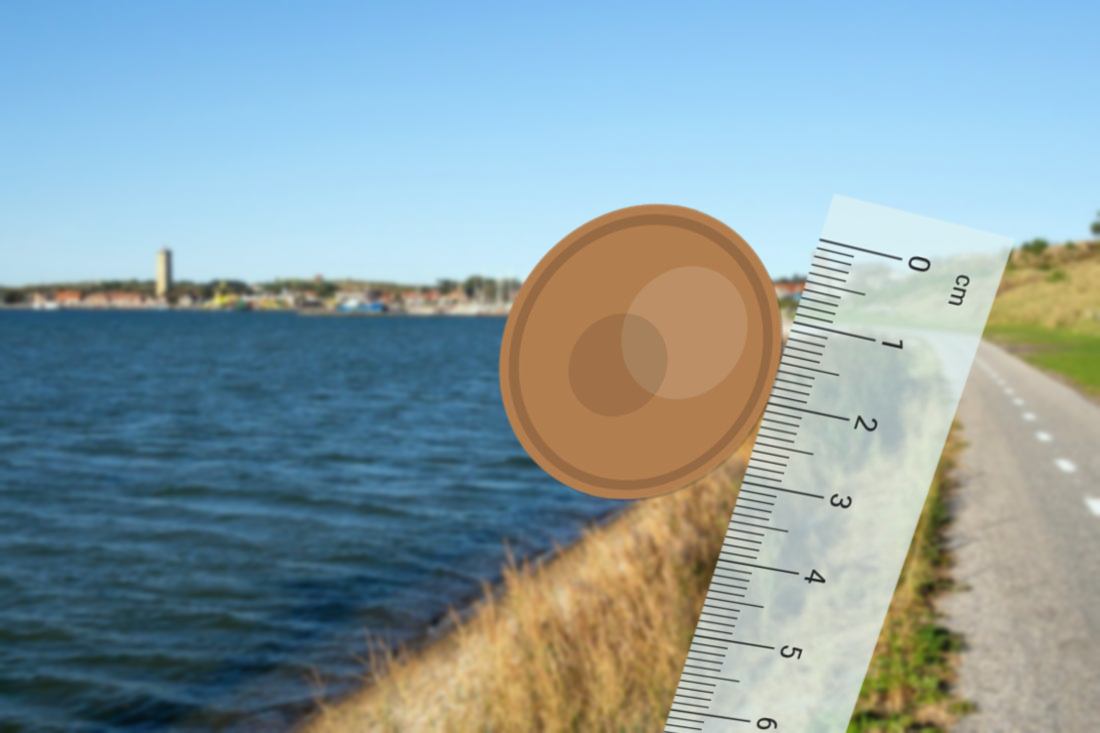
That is 3.5 cm
